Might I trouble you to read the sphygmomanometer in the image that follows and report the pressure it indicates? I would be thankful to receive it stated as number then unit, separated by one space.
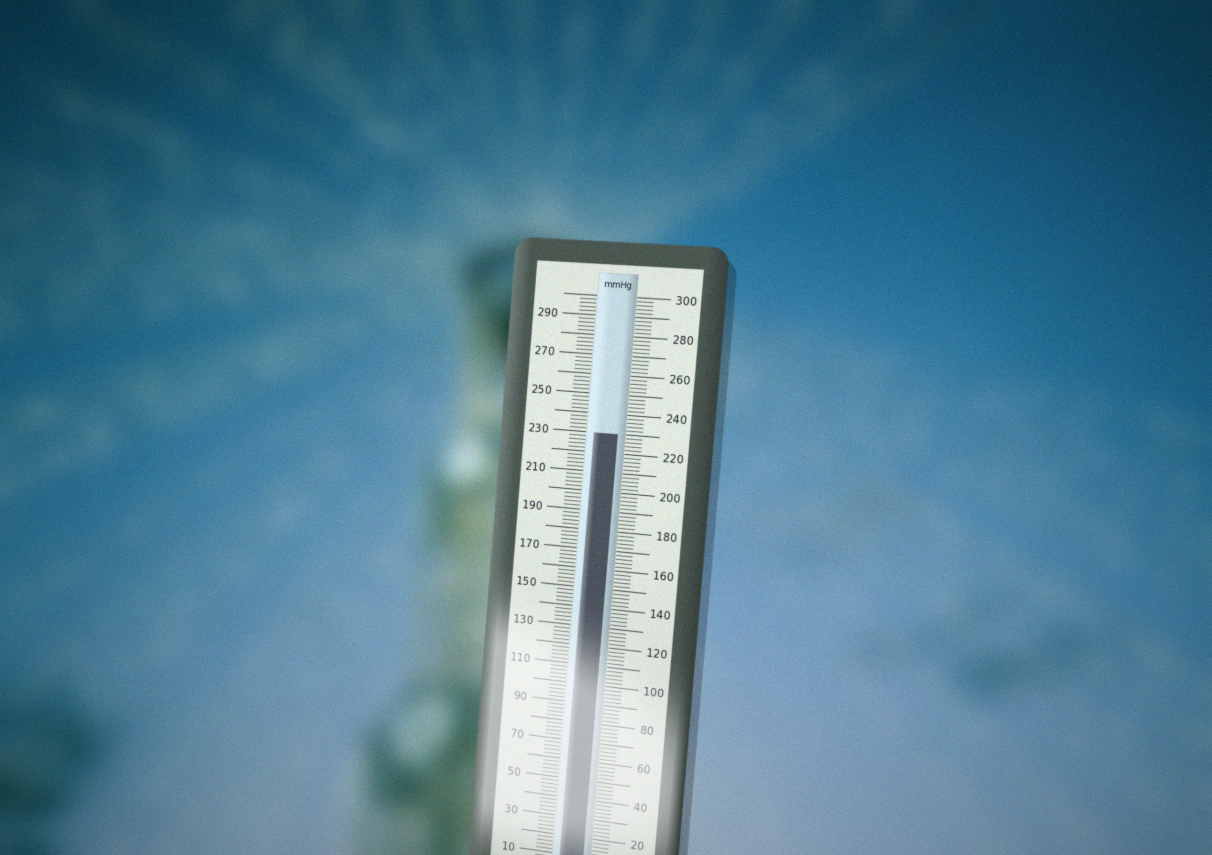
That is 230 mmHg
